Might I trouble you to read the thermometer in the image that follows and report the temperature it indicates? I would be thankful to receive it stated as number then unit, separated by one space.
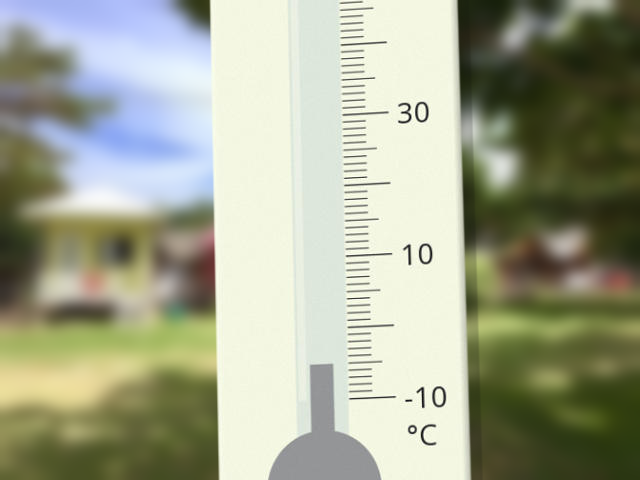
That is -5 °C
